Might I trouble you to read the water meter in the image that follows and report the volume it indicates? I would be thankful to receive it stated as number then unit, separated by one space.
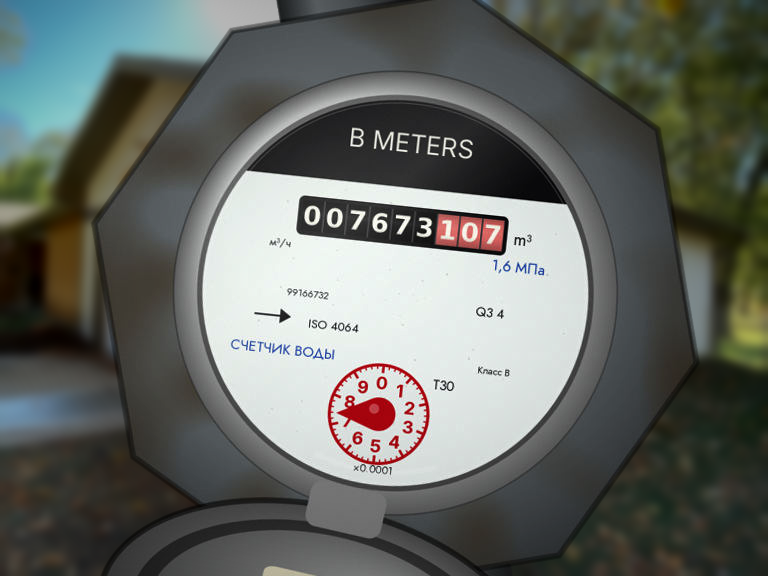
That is 7673.1077 m³
